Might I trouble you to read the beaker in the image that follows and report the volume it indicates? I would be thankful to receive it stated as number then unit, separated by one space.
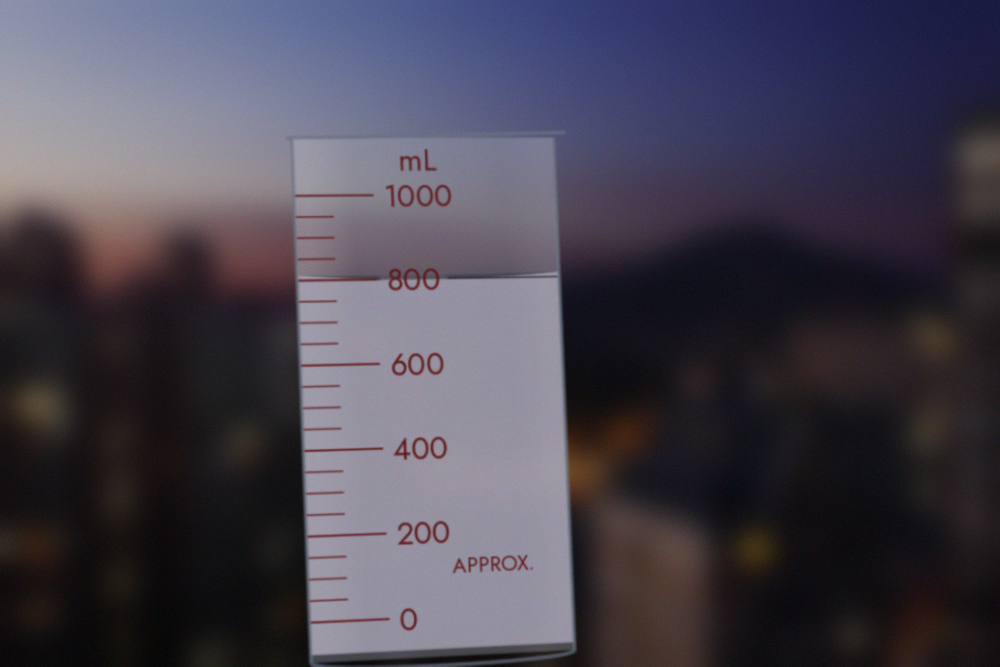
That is 800 mL
